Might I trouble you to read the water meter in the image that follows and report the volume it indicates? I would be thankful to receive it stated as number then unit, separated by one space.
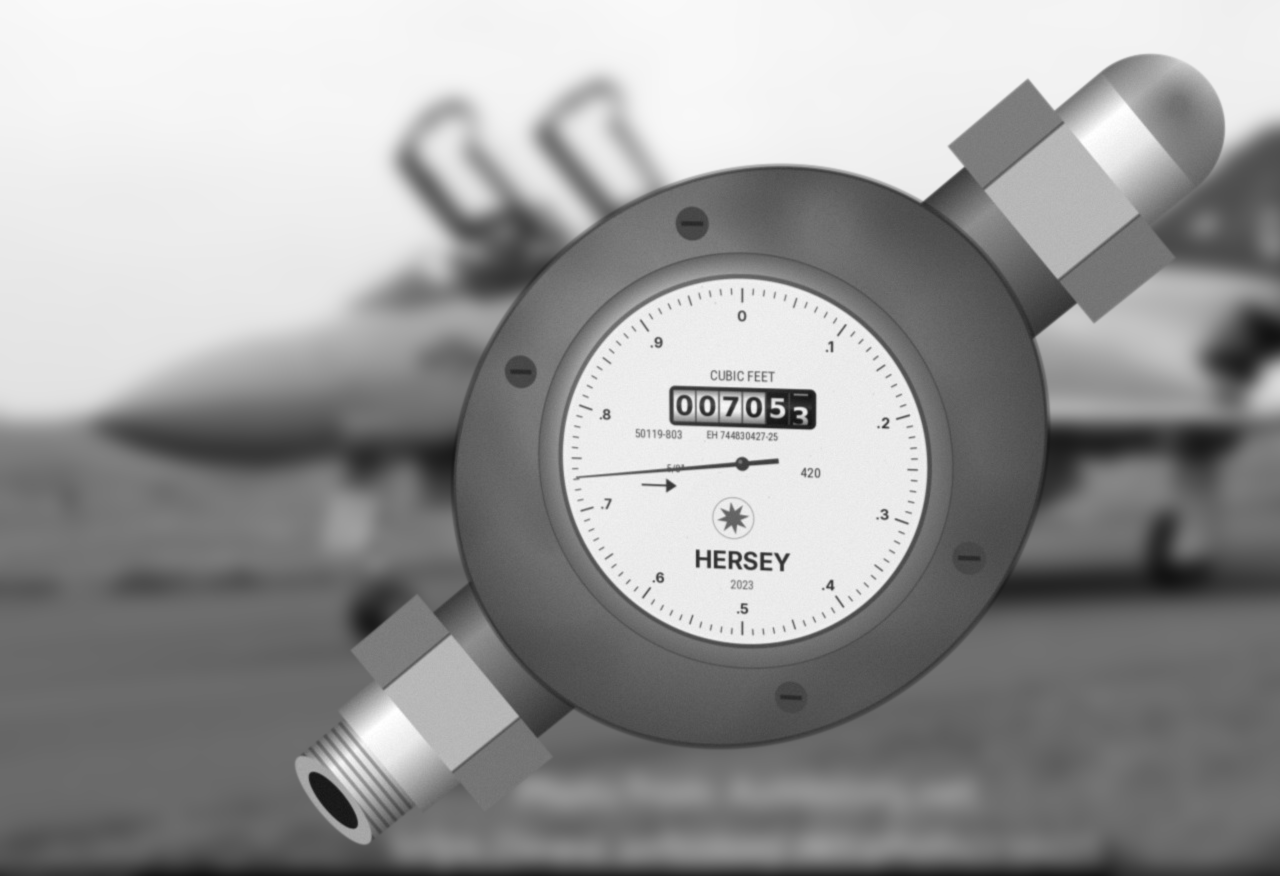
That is 7052.73 ft³
